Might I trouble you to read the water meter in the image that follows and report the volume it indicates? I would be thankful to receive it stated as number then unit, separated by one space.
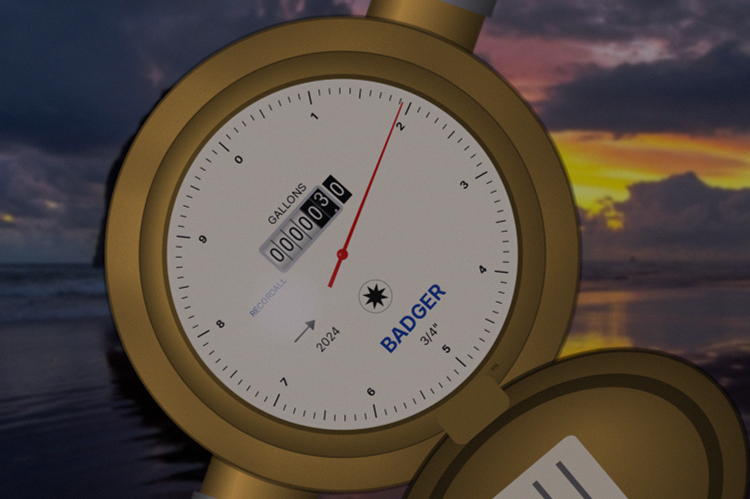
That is 31.9 gal
